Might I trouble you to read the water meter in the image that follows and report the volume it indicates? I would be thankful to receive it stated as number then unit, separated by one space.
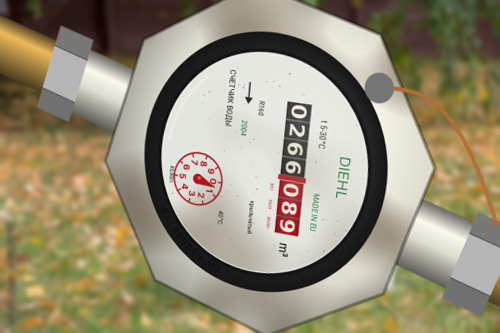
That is 266.0890 m³
